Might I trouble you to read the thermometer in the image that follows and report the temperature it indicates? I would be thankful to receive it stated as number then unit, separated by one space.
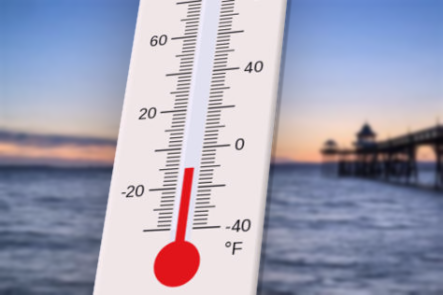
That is -10 °F
